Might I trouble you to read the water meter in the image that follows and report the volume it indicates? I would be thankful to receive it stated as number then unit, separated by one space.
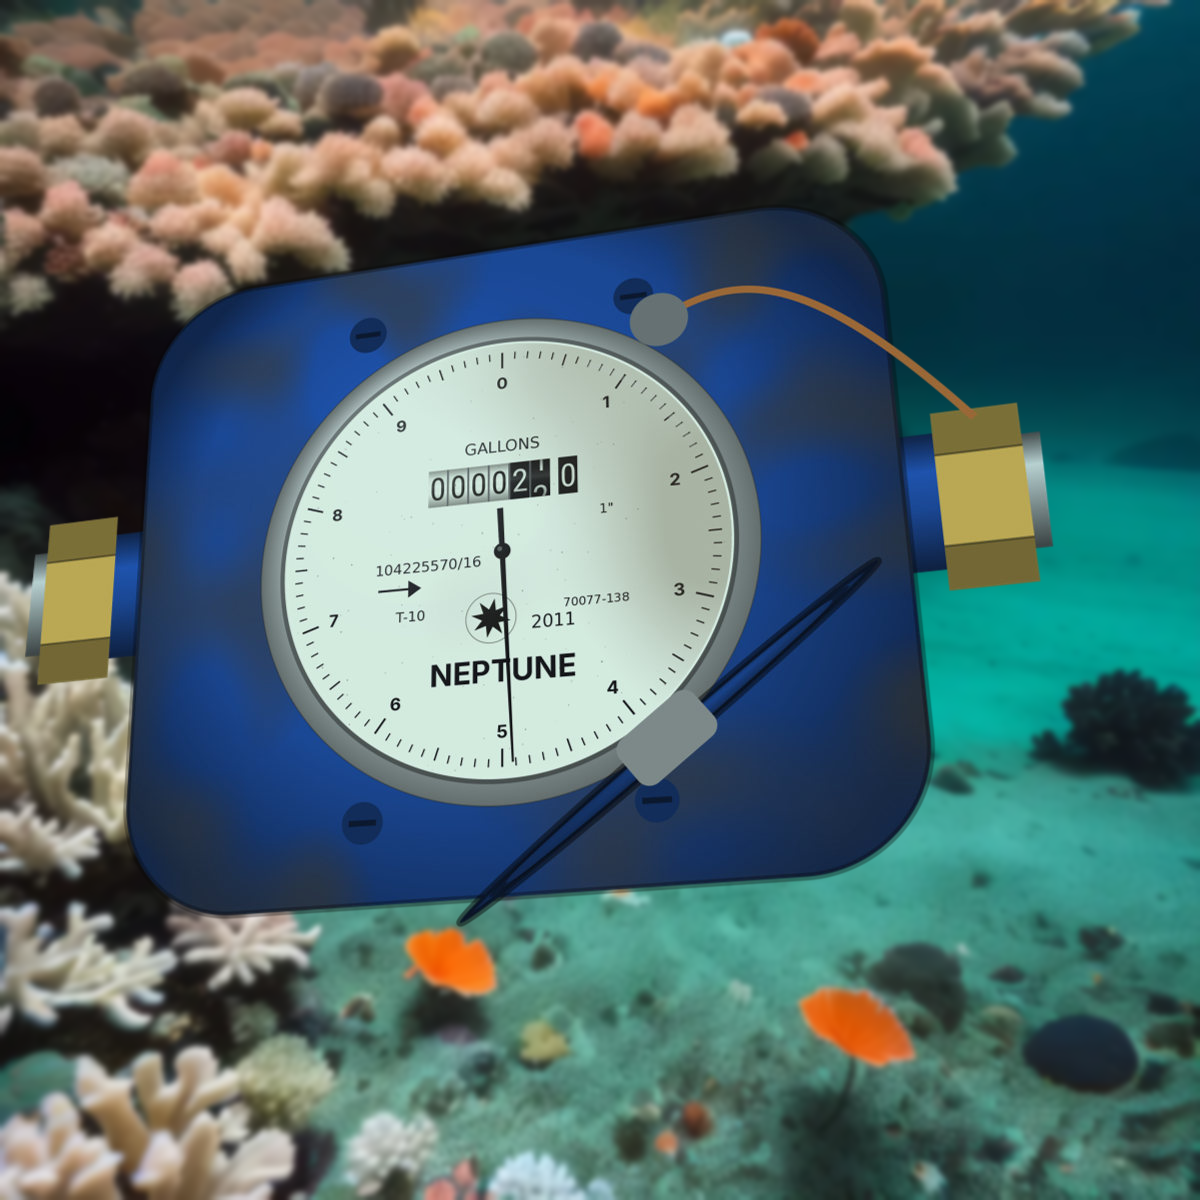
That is 214.9 gal
